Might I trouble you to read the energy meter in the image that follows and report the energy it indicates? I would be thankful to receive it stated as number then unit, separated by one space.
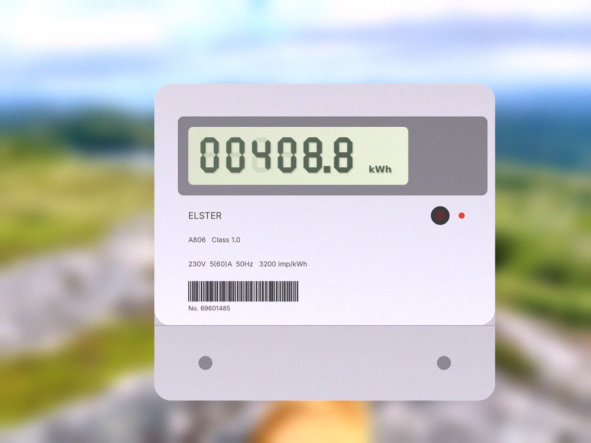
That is 408.8 kWh
